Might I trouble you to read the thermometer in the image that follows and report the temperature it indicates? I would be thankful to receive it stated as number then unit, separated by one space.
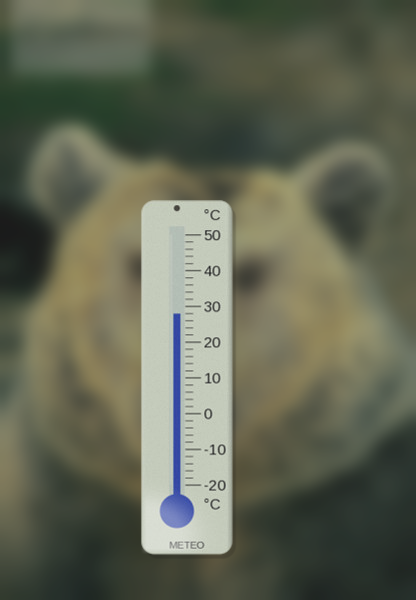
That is 28 °C
